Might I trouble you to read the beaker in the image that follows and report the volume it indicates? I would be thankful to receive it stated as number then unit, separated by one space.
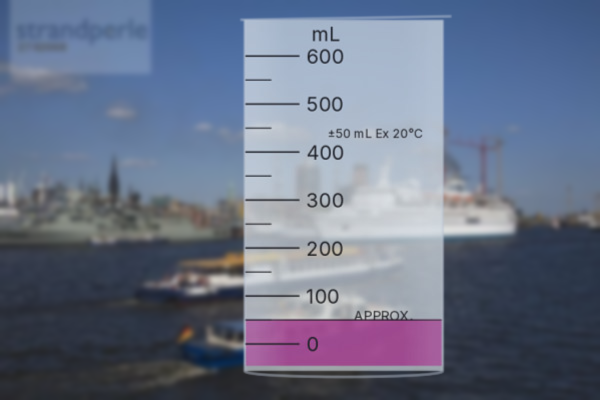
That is 50 mL
